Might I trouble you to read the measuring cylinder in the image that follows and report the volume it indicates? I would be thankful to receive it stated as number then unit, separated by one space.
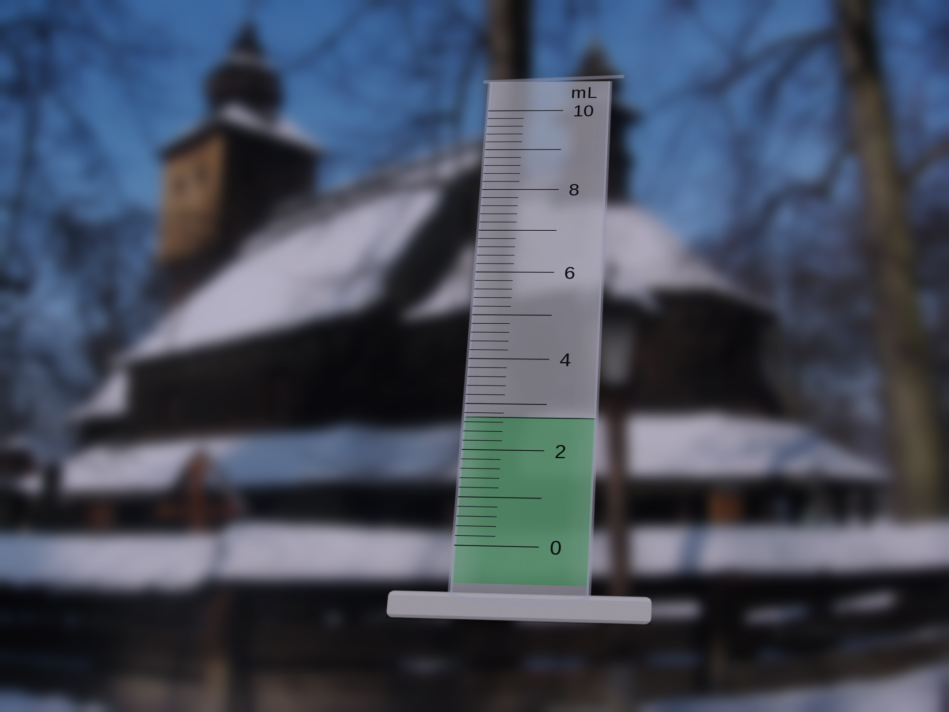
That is 2.7 mL
